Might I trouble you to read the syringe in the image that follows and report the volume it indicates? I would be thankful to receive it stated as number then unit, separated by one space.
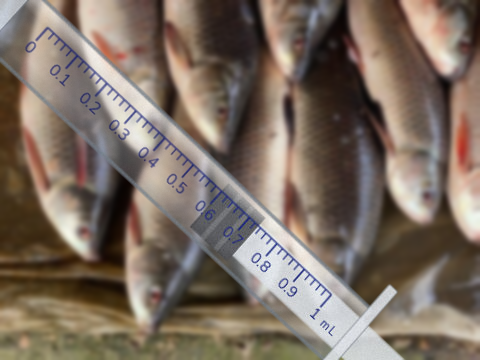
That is 0.6 mL
